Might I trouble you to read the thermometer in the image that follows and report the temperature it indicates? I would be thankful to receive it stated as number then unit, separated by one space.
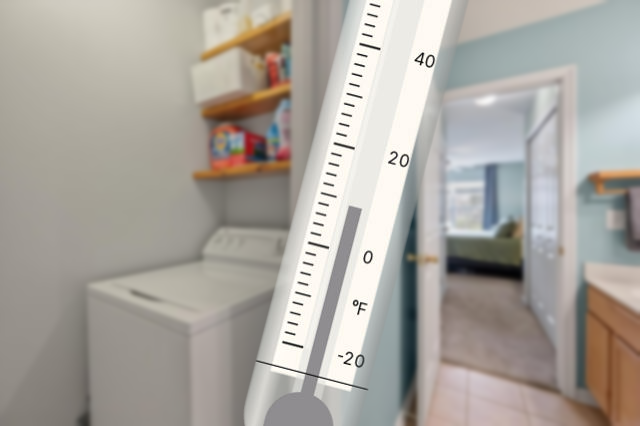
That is 9 °F
